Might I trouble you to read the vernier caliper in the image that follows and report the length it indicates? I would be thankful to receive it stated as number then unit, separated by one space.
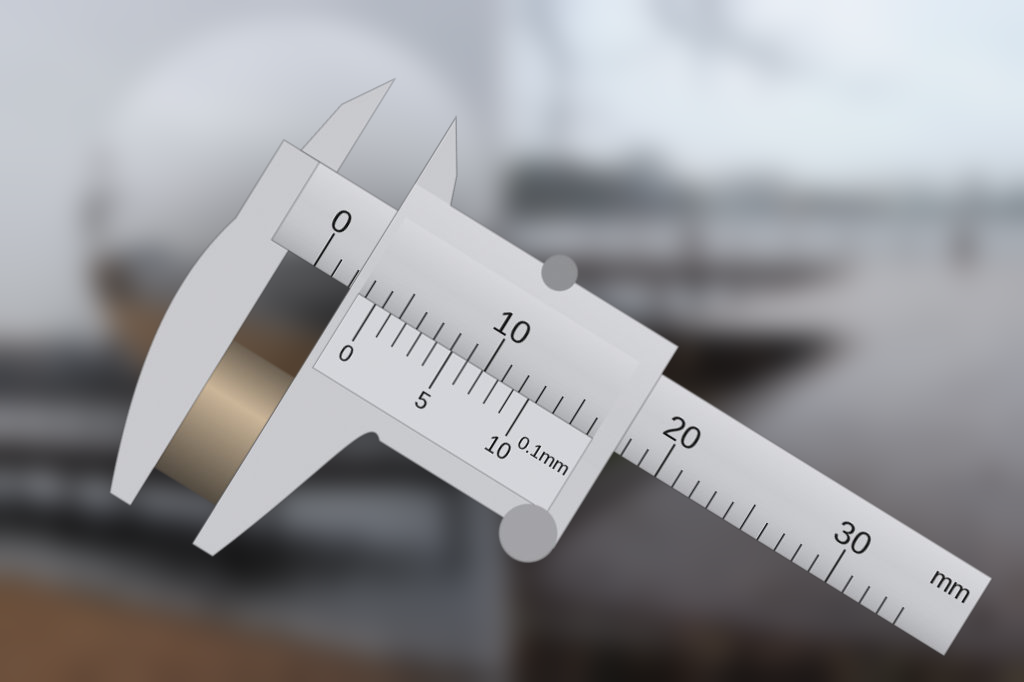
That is 3.6 mm
